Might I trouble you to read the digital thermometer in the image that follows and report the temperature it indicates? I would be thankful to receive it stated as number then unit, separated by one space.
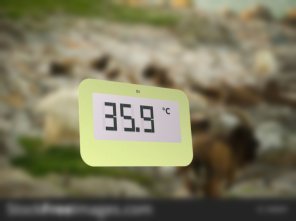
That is 35.9 °C
